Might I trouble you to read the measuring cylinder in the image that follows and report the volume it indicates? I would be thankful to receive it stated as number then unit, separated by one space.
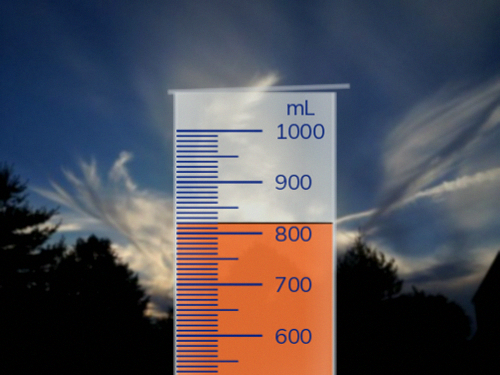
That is 820 mL
